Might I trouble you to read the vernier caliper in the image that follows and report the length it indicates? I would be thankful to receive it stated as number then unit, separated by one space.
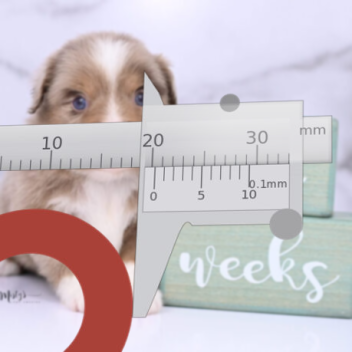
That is 20.3 mm
